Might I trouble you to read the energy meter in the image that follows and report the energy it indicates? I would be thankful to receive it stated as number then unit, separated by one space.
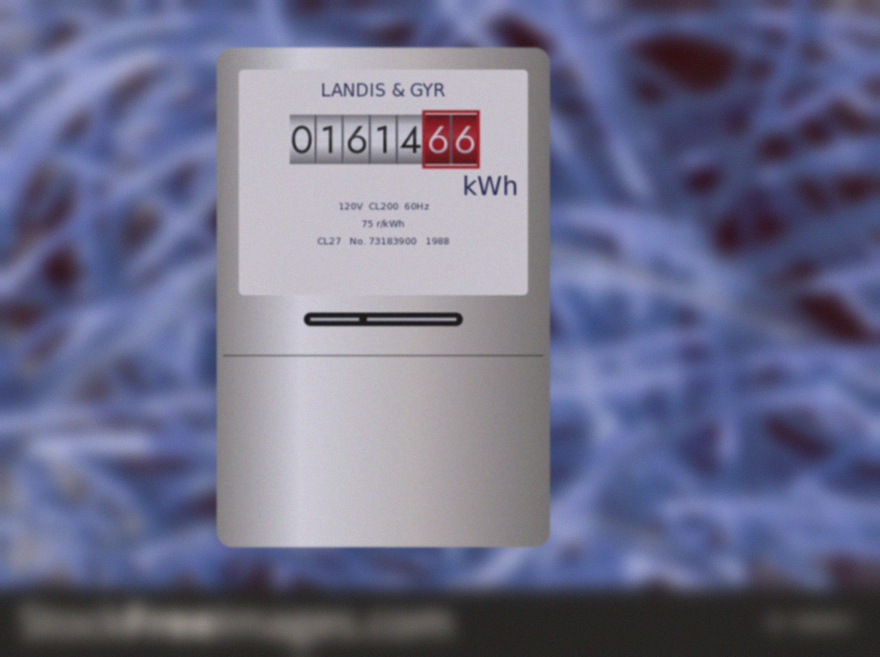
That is 1614.66 kWh
